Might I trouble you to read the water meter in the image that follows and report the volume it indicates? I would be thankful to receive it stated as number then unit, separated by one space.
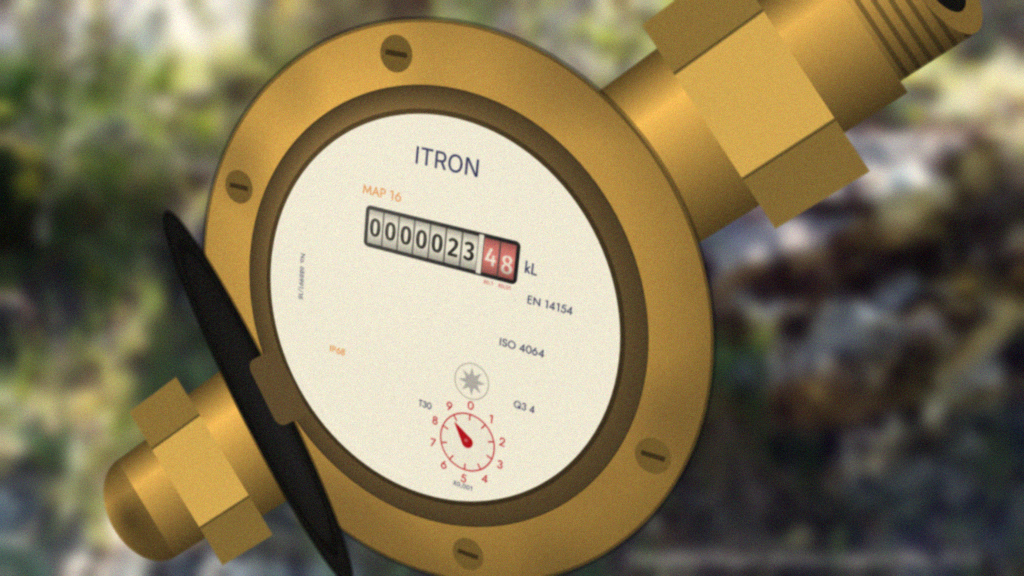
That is 23.478 kL
